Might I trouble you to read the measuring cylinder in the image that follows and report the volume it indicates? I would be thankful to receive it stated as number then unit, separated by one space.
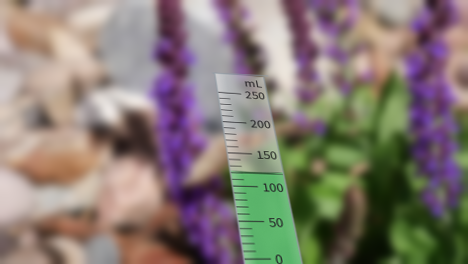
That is 120 mL
